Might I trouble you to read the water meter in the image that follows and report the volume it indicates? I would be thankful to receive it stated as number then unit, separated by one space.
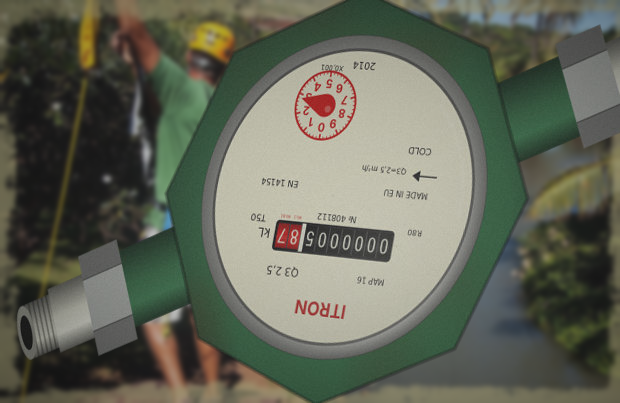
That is 5.872 kL
